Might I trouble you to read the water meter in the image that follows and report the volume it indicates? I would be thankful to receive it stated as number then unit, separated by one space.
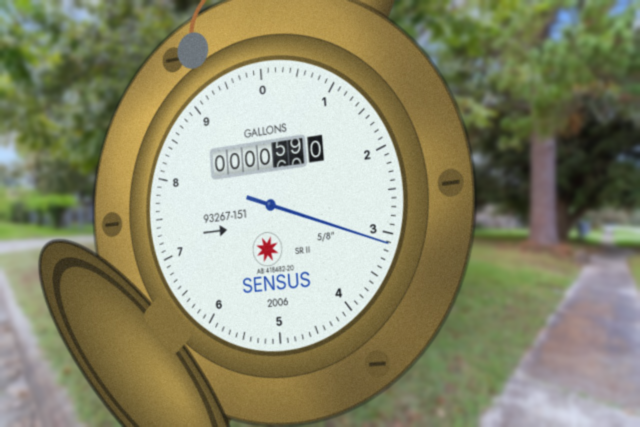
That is 593.1 gal
